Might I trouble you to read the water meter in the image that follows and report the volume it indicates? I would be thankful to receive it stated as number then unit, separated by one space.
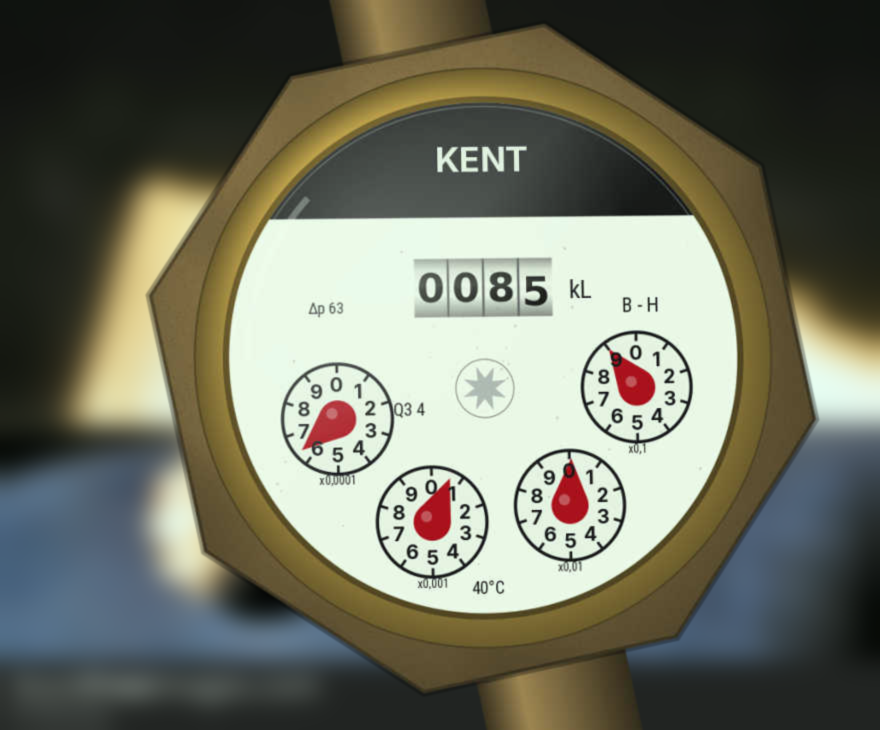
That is 84.9006 kL
